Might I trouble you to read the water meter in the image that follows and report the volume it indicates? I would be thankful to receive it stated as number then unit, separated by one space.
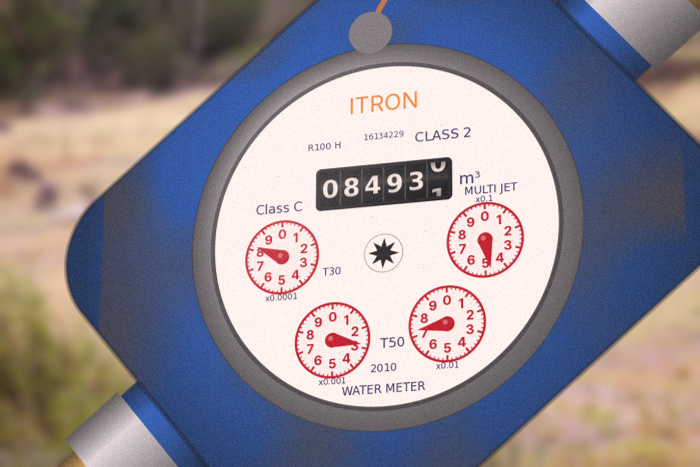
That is 84930.4728 m³
